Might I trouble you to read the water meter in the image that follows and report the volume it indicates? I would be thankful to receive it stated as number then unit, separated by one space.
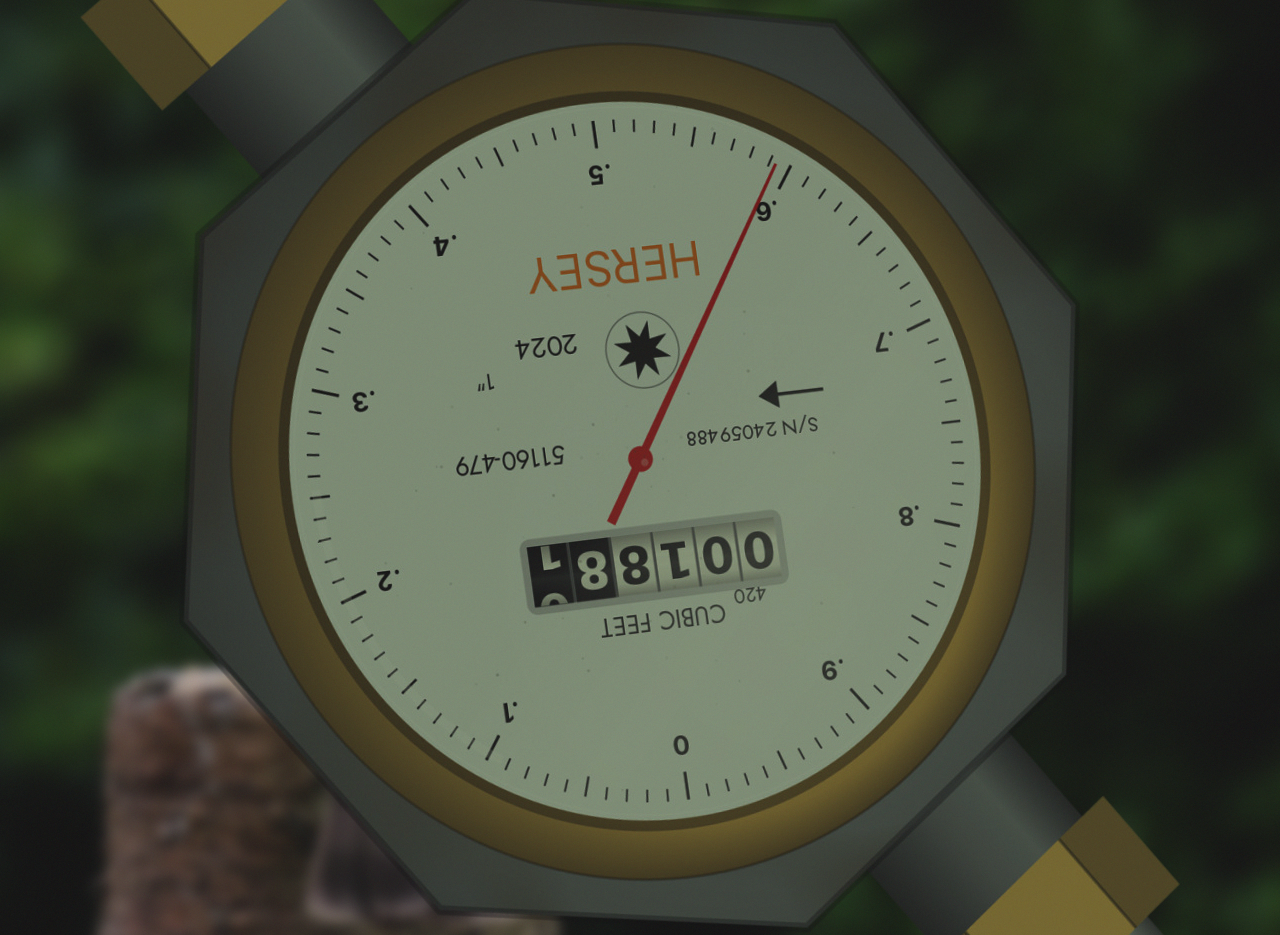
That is 1880.59 ft³
